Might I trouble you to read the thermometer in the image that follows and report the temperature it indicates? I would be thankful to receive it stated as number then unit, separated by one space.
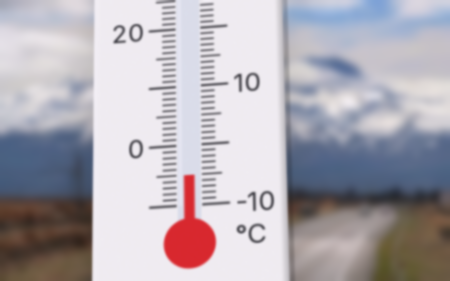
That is -5 °C
